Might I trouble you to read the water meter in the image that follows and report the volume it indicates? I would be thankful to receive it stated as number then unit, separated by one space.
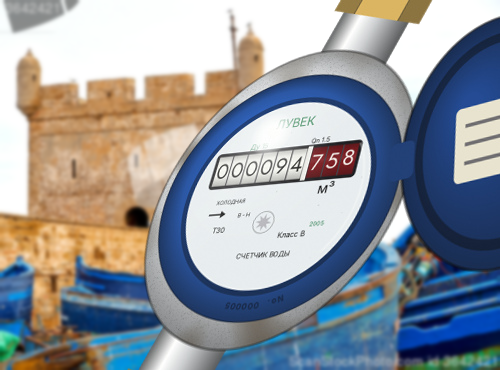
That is 94.758 m³
